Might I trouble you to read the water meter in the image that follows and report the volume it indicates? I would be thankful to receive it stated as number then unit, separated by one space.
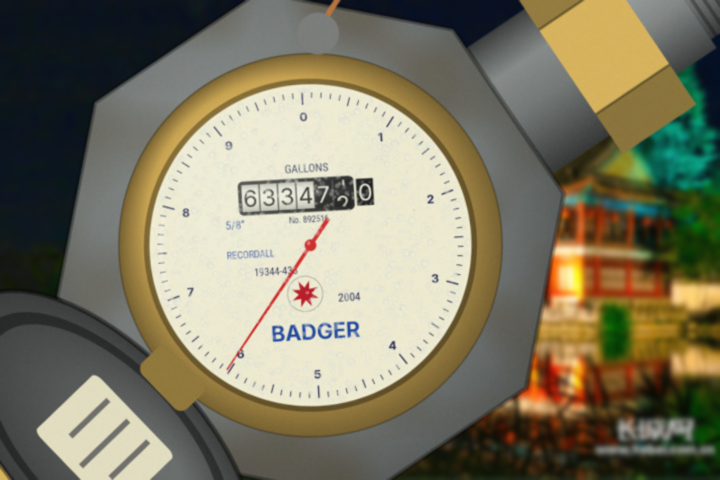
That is 6334716.0 gal
